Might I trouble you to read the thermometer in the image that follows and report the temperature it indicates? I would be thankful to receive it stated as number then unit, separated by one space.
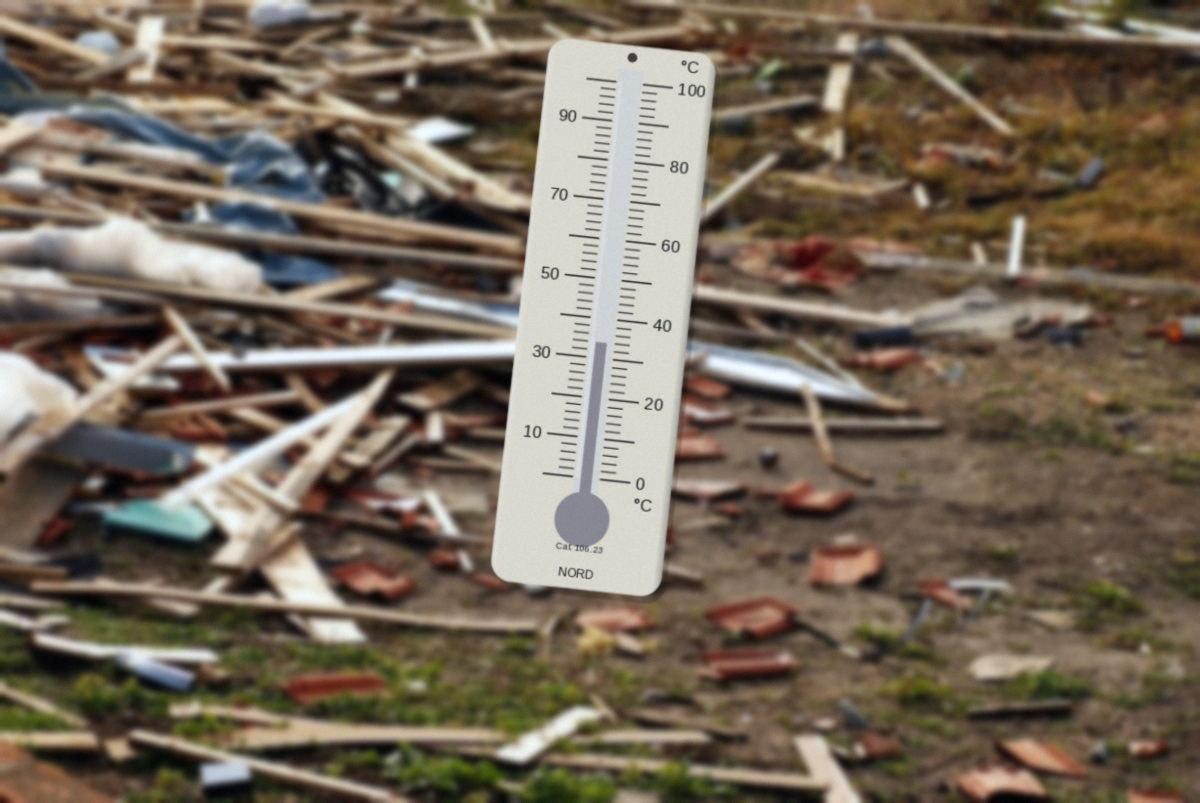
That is 34 °C
